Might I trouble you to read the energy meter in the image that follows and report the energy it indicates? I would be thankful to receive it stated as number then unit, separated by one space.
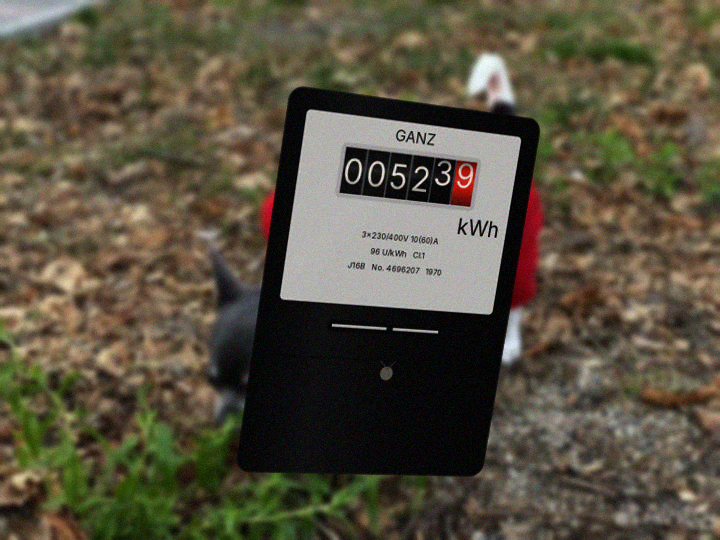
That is 523.9 kWh
